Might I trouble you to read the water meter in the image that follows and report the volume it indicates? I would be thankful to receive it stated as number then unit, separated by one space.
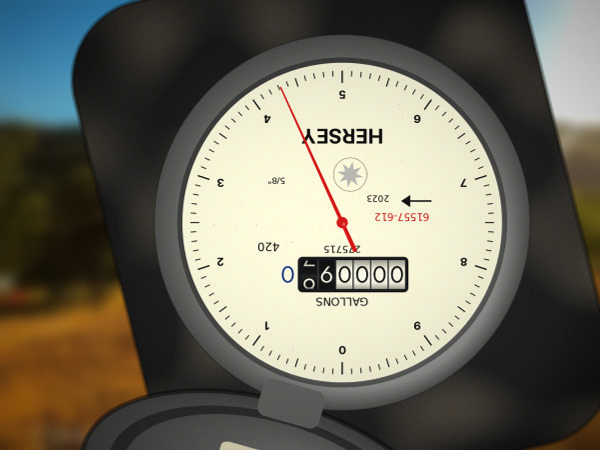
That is 964.3 gal
